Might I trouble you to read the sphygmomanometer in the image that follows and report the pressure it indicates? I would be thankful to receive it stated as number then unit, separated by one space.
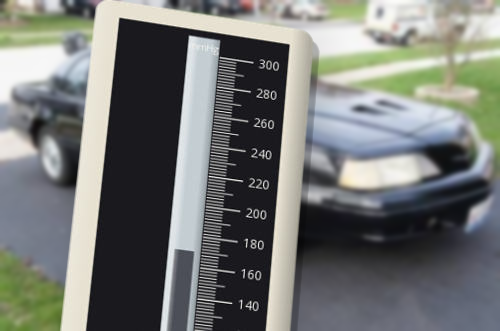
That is 170 mmHg
